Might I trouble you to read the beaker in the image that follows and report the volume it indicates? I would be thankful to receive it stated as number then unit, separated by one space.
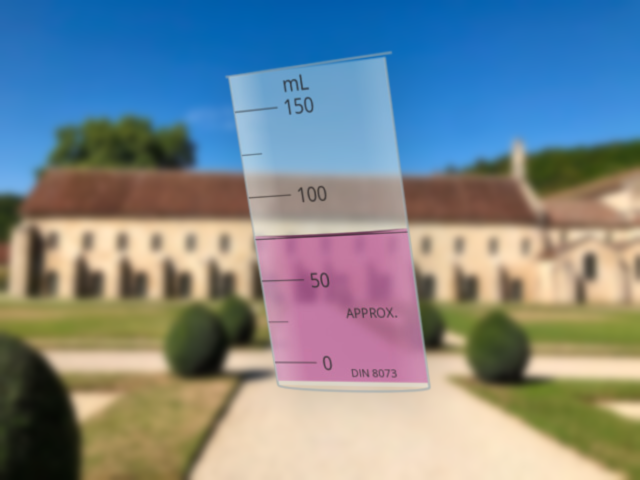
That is 75 mL
